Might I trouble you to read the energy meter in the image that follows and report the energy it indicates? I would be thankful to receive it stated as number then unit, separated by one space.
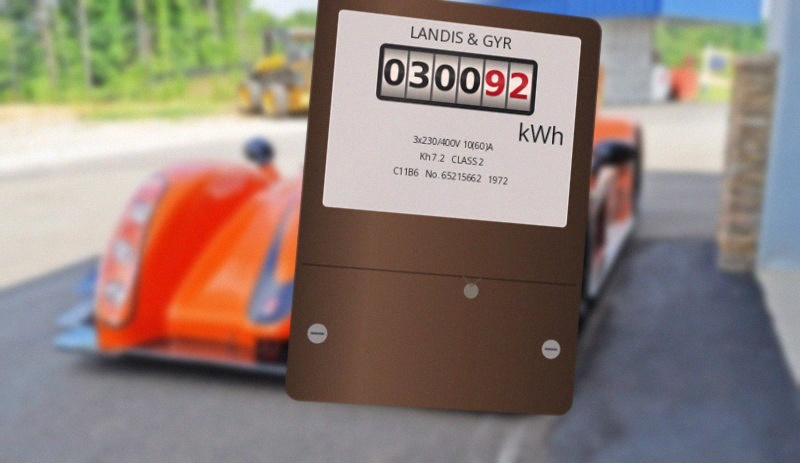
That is 300.92 kWh
